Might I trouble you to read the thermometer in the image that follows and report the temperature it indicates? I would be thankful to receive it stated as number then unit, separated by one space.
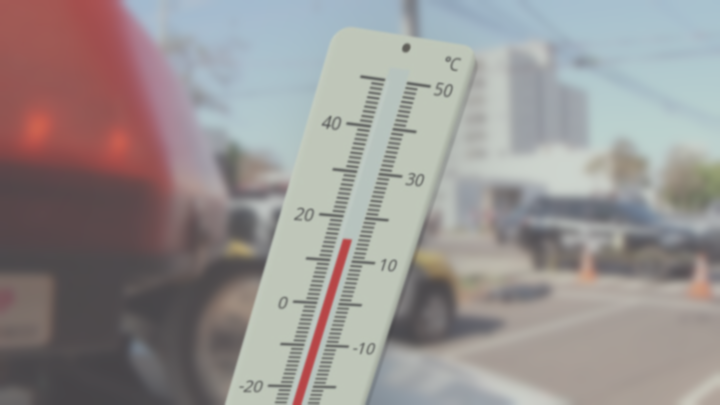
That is 15 °C
